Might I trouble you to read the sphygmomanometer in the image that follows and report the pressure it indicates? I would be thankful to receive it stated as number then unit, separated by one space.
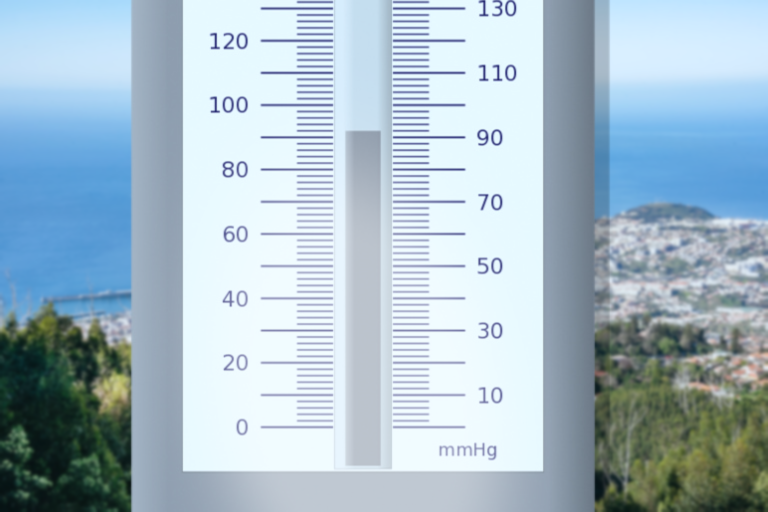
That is 92 mmHg
